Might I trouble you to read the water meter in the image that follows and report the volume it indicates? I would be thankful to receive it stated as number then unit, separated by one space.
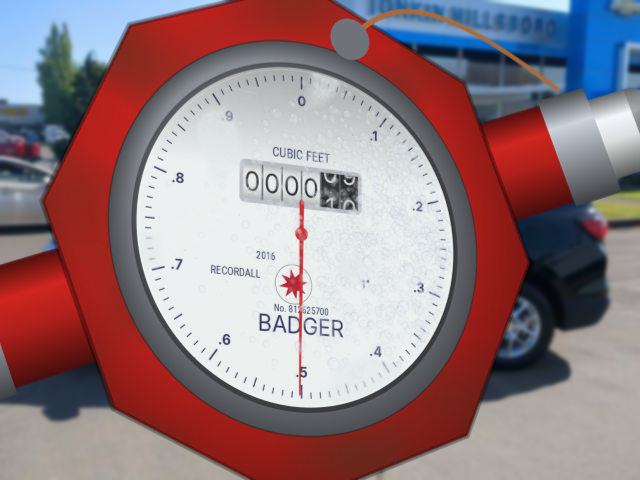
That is 9.50 ft³
